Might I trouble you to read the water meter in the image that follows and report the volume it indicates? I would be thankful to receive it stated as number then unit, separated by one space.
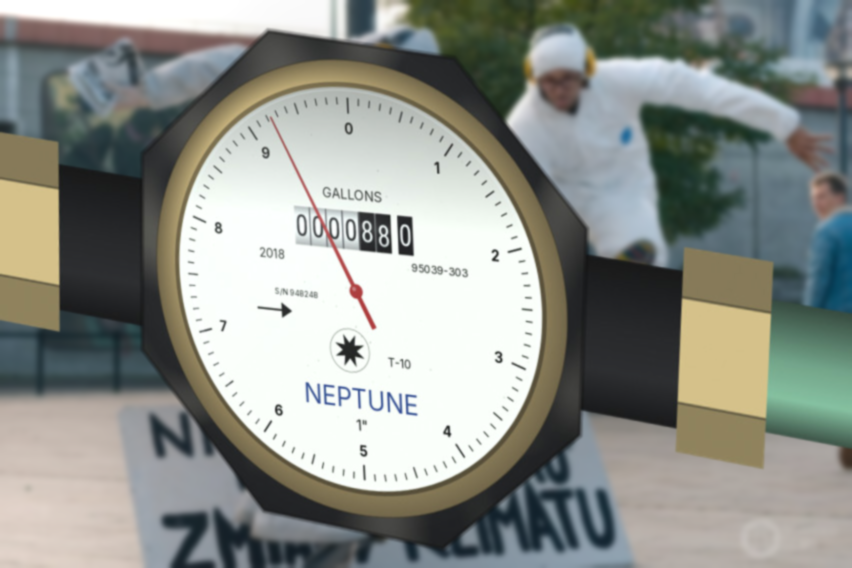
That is 879.2 gal
